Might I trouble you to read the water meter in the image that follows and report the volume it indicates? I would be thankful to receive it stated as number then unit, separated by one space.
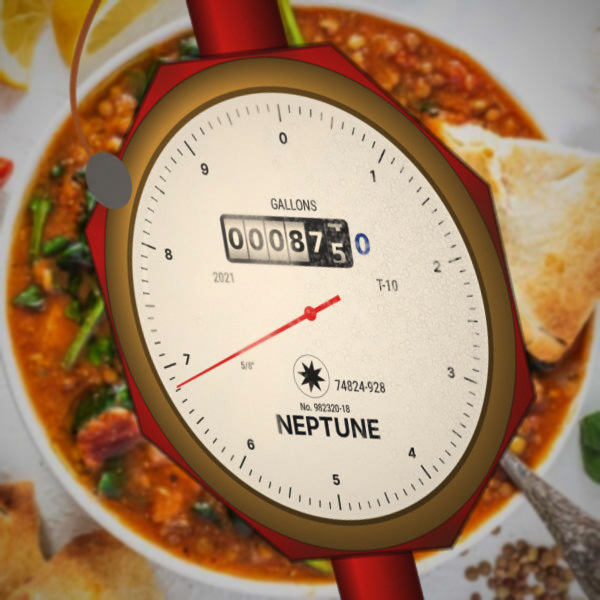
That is 8746.8 gal
